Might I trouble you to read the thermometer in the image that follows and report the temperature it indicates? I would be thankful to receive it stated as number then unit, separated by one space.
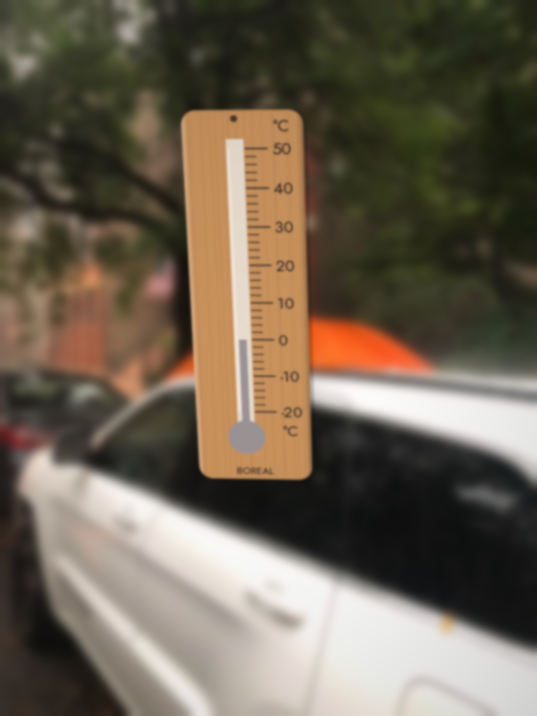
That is 0 °C
